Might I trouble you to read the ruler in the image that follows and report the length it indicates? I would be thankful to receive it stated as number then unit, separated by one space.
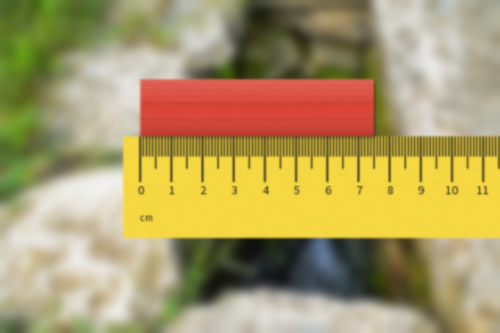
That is 7.5 cm
